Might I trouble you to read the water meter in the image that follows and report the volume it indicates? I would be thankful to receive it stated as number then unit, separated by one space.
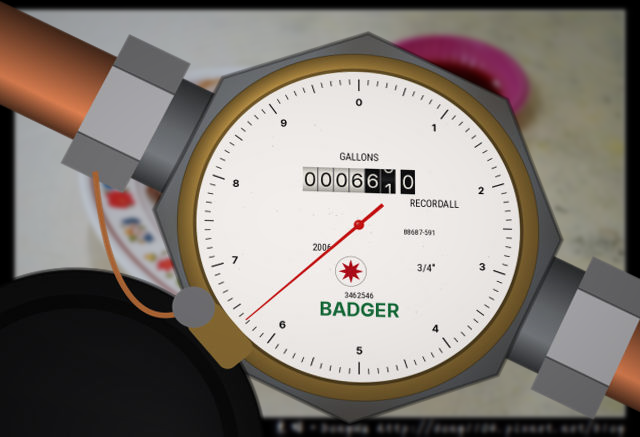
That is 6606.3 gal
